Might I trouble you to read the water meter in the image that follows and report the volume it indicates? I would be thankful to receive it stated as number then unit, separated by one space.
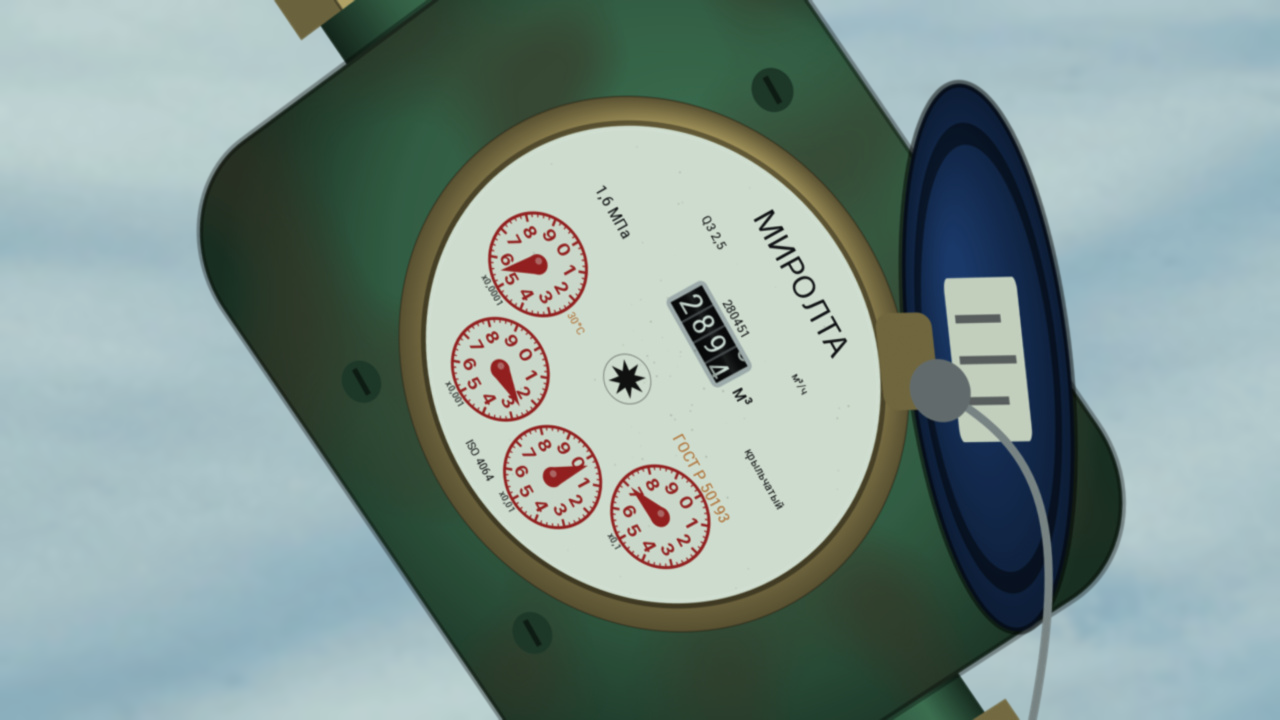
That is 2893.7025 m³
